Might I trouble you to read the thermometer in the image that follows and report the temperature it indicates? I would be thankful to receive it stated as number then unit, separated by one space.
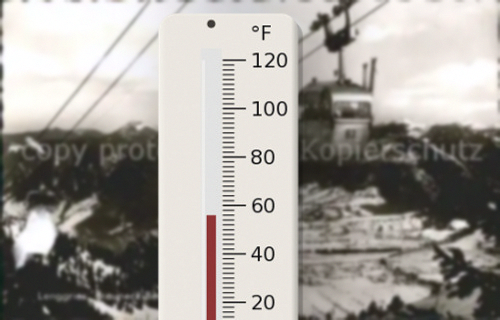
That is 56 °F
